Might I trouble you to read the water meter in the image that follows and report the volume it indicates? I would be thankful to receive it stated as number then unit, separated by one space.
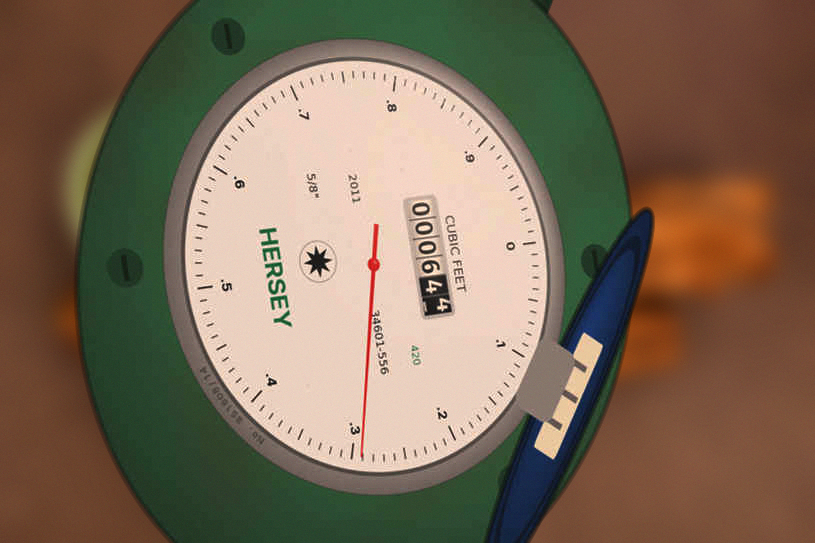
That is 644.29 ft³
